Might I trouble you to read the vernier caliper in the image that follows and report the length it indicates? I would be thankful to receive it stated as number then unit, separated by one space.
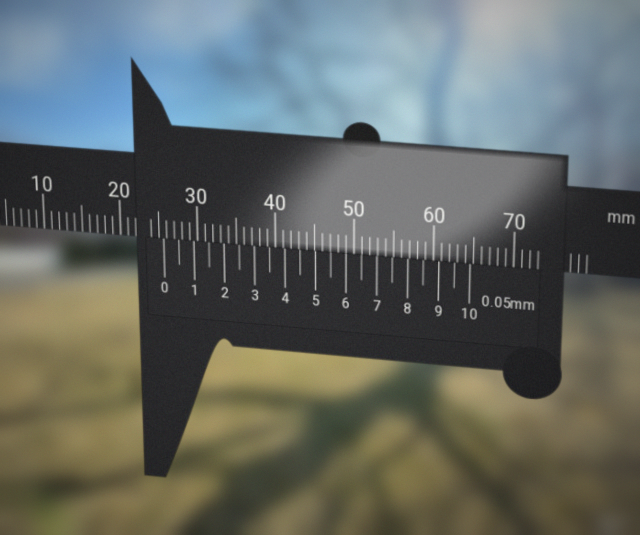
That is 25.6 mm
